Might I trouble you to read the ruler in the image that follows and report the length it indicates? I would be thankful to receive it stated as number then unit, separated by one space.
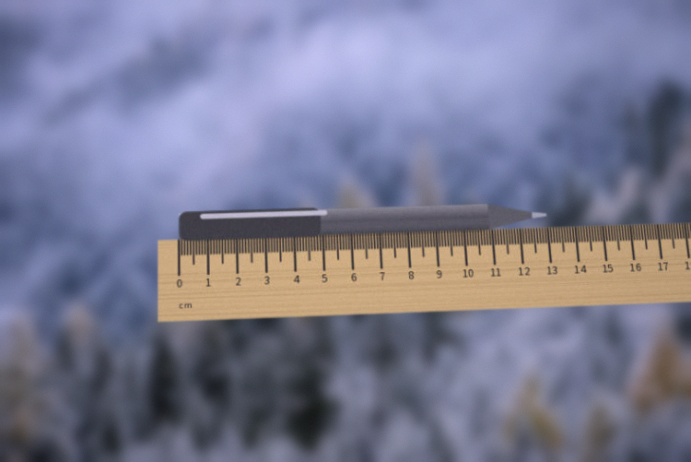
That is 13 cm
